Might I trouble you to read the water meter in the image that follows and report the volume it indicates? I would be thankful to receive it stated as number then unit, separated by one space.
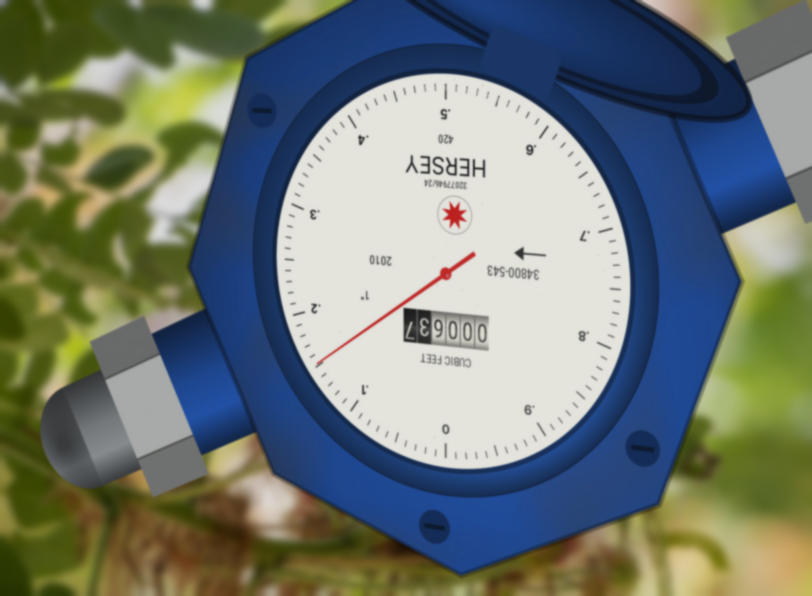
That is 637.15 ft³
